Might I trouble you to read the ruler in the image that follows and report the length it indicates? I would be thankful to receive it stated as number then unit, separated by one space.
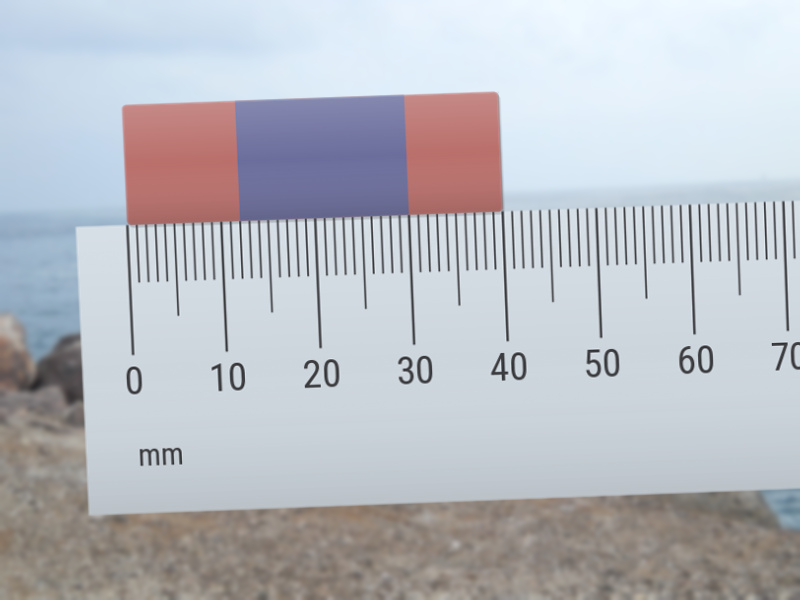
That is 40 mm
